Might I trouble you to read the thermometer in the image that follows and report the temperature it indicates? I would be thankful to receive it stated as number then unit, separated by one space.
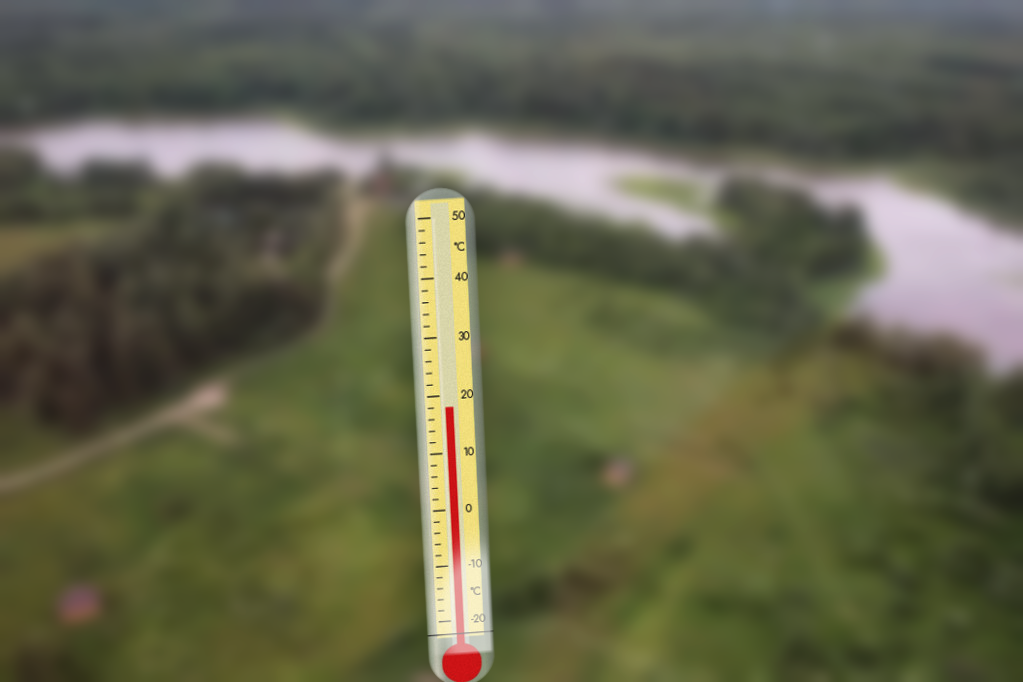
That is 18 °C
